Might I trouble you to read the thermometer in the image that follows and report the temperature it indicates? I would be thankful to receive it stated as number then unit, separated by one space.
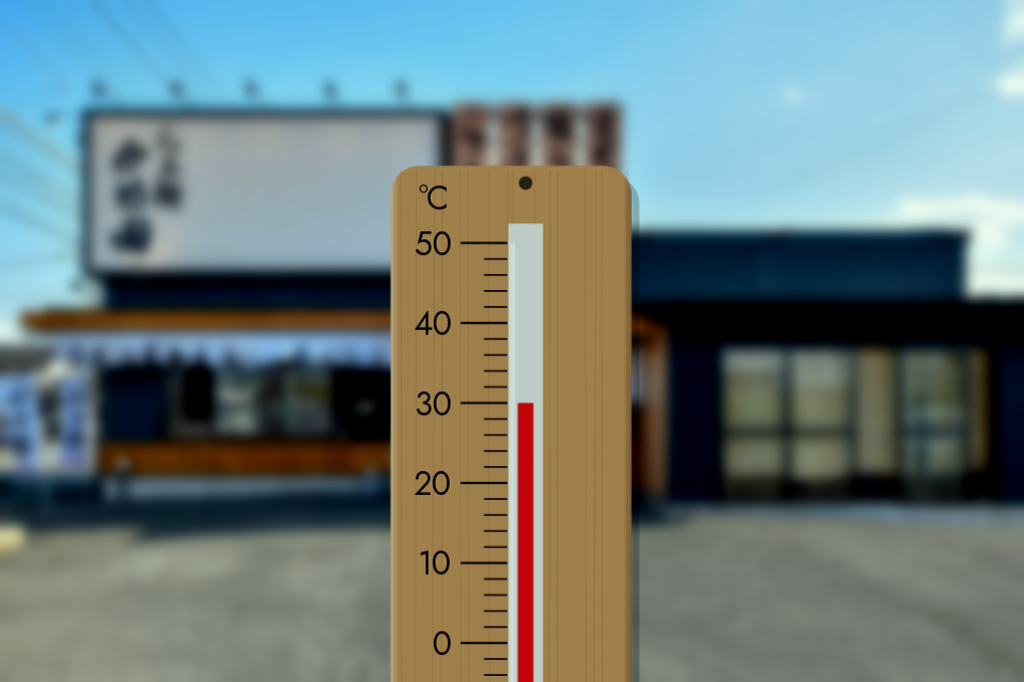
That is 30 °C
